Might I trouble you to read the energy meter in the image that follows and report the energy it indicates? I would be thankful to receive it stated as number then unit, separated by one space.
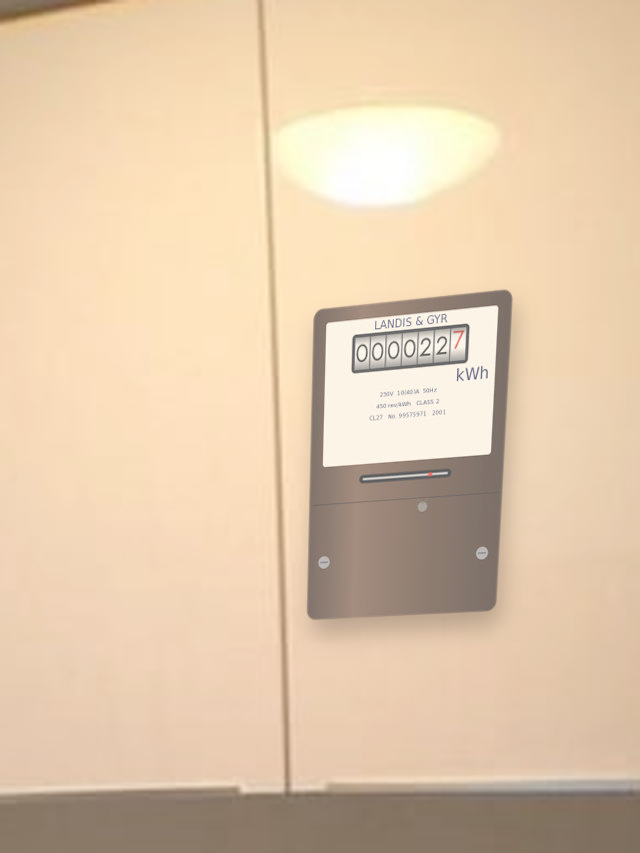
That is 22.7 kWh
